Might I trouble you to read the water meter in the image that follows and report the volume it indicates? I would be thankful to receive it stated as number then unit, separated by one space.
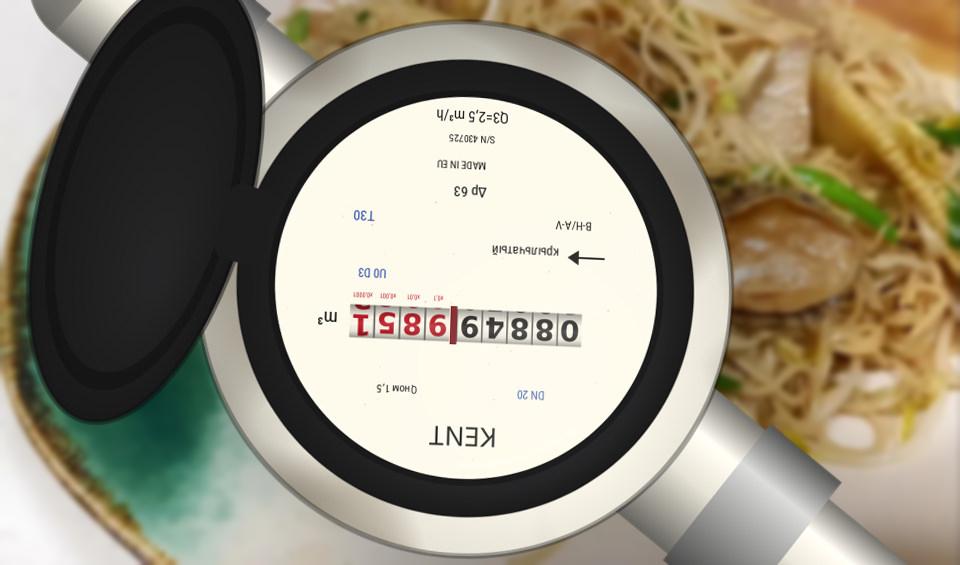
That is 8849.9851 m³
